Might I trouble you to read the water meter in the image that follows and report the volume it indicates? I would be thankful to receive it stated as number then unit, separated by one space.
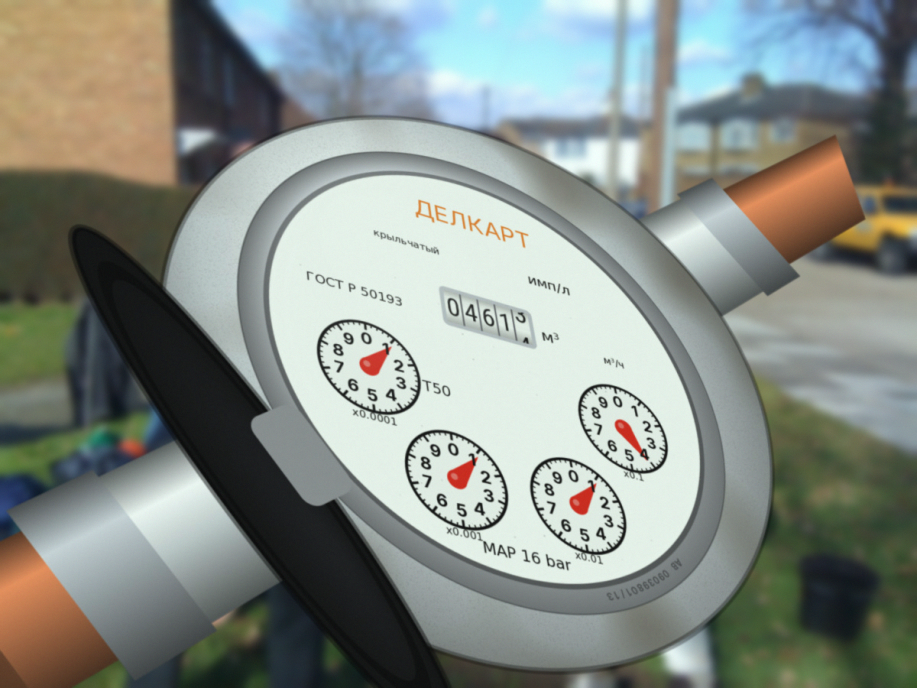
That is 4613.4111 m³
